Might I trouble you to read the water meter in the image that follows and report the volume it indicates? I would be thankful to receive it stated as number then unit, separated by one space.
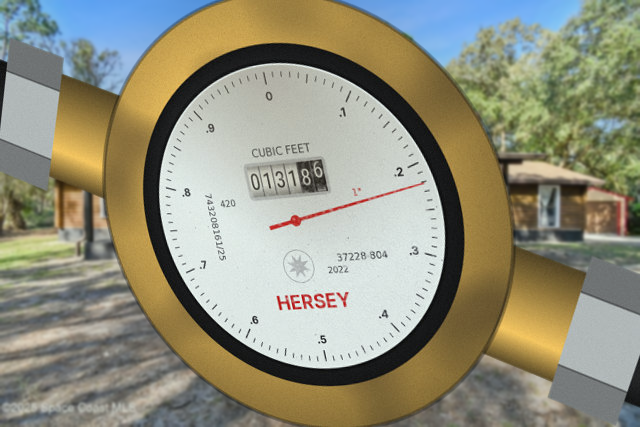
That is 13186.22 ft³
